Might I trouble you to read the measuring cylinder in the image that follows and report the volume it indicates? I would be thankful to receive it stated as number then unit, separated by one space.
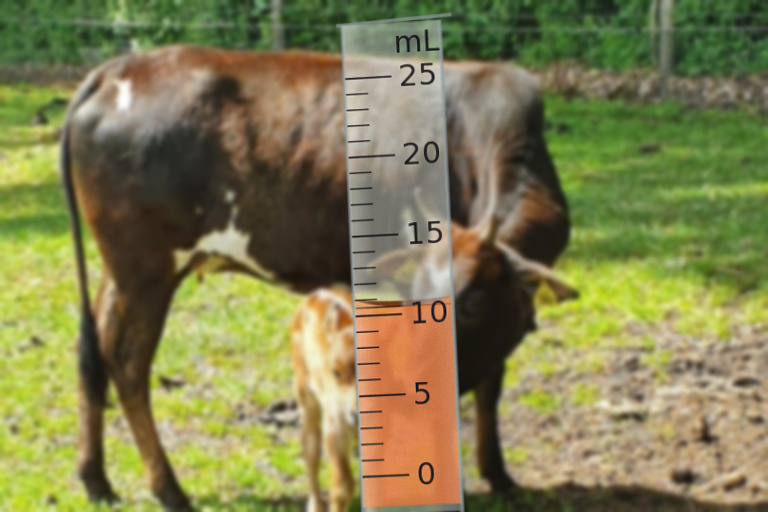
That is 10.5 mL
